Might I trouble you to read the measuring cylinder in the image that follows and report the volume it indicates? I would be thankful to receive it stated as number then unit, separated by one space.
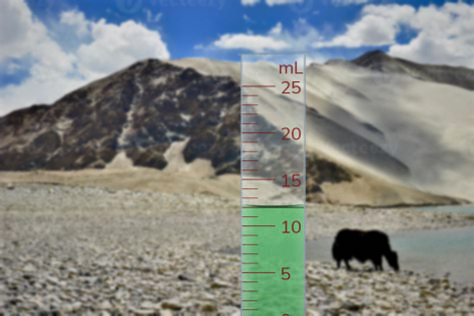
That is 12 mL
